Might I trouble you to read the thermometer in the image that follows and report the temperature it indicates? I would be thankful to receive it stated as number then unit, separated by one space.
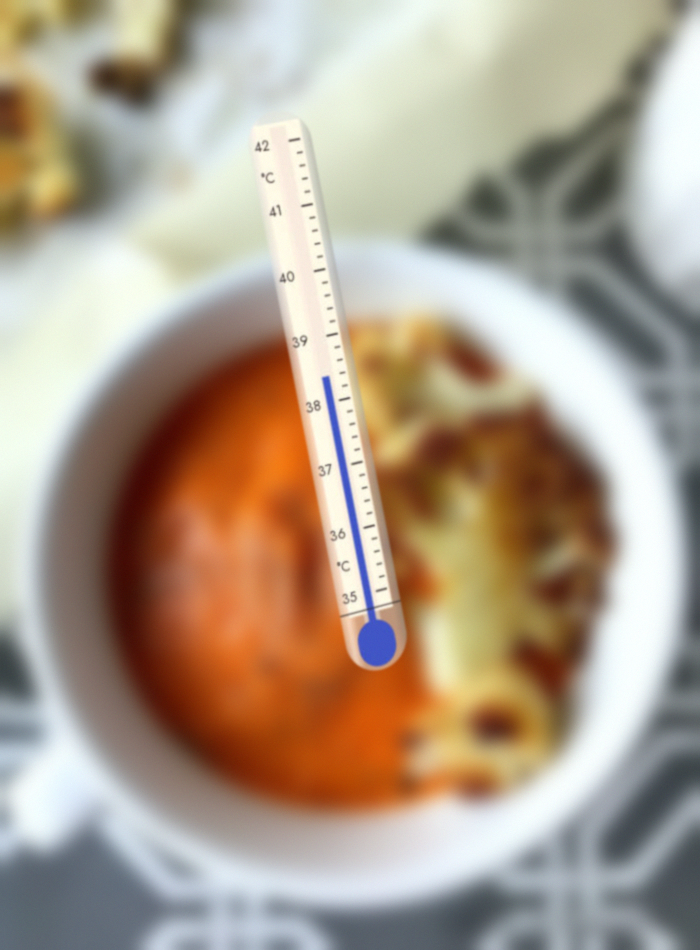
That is 38.4 °C
